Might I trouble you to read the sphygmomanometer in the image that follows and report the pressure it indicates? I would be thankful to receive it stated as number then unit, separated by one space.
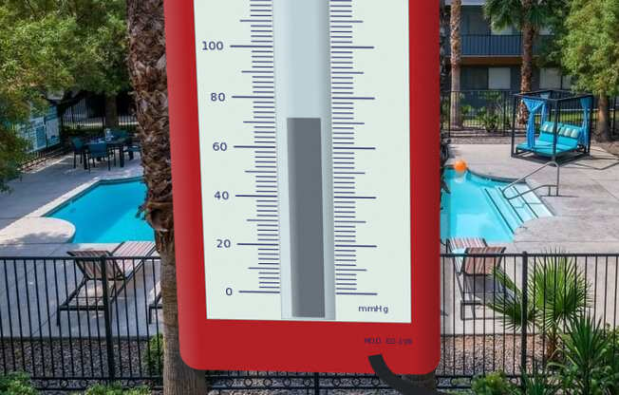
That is 72 mmHg
